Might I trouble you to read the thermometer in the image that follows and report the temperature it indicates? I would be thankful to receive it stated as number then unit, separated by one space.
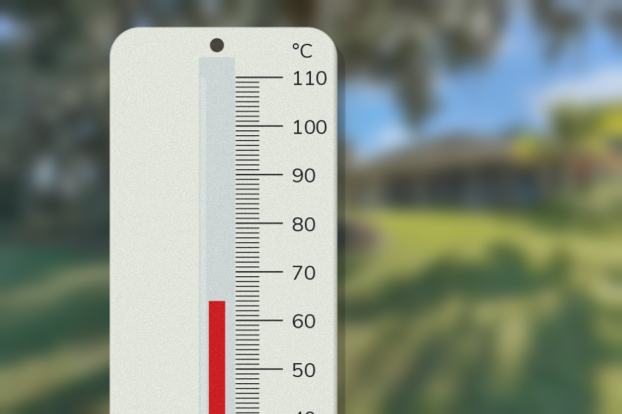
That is 64 °C
